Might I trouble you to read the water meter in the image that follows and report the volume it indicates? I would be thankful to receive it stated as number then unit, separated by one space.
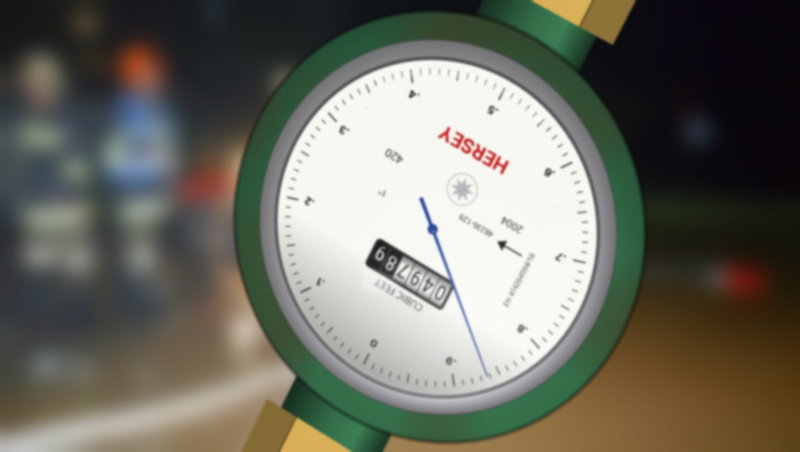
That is 49788.86 ft³
